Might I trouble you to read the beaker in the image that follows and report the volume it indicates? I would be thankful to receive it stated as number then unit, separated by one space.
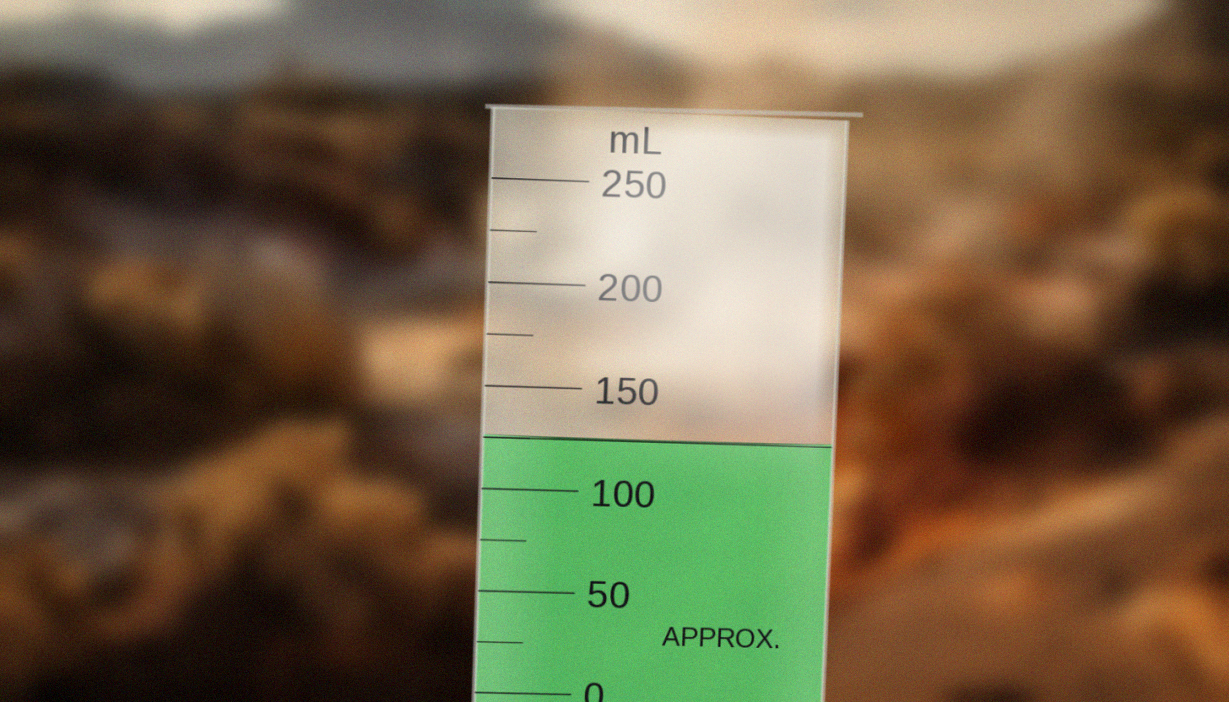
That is 125 mL
